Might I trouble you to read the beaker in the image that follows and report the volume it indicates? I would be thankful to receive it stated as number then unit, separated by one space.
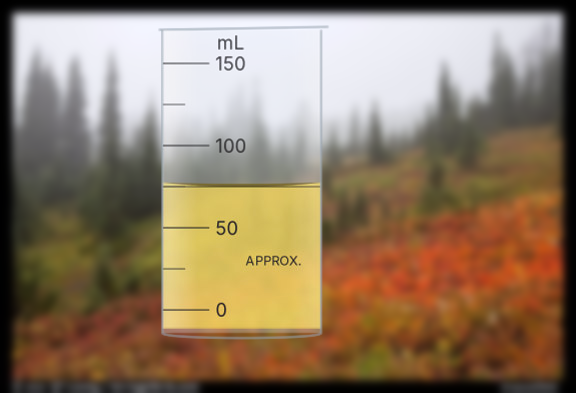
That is 75 mL
